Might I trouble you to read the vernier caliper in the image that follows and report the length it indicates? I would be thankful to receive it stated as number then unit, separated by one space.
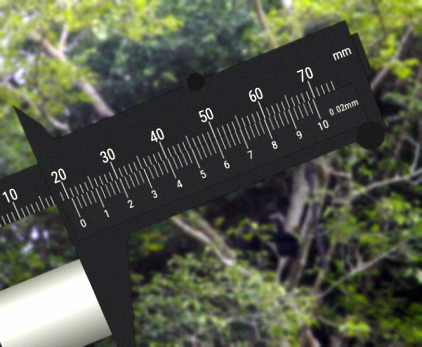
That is 20.6 mm
